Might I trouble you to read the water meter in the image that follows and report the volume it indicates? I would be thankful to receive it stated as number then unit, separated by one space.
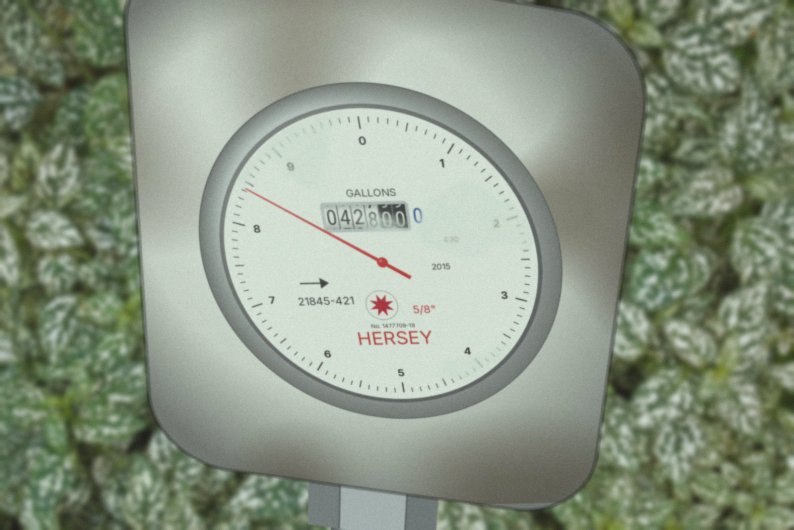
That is 427998.4 gal
